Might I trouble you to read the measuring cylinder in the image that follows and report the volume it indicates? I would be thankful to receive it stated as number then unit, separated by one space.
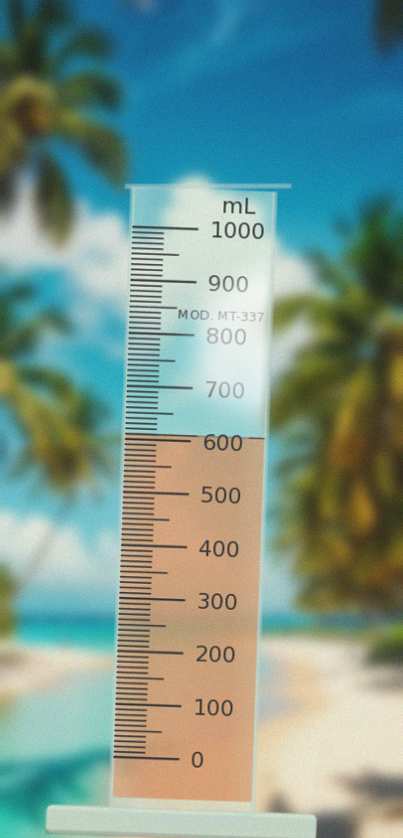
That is 610 mL
